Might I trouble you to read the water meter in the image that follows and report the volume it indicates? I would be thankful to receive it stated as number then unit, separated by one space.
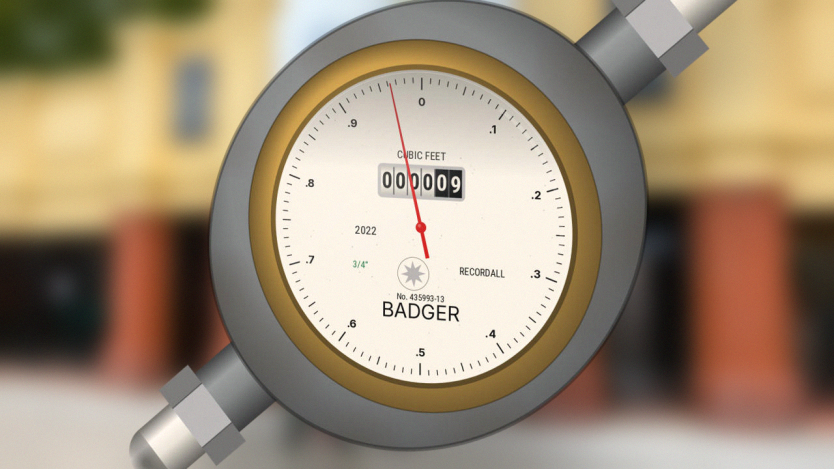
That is 8.96 ft³
